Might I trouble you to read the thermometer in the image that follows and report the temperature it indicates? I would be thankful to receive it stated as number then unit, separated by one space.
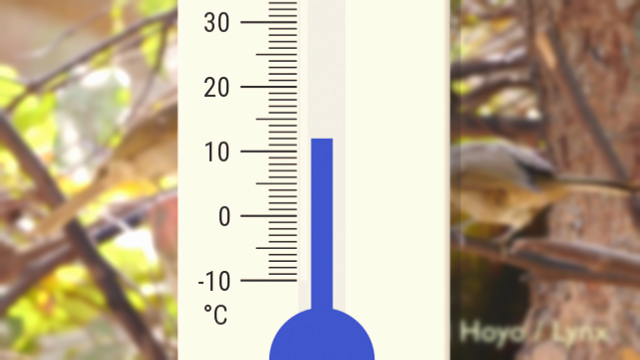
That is 12 °C
